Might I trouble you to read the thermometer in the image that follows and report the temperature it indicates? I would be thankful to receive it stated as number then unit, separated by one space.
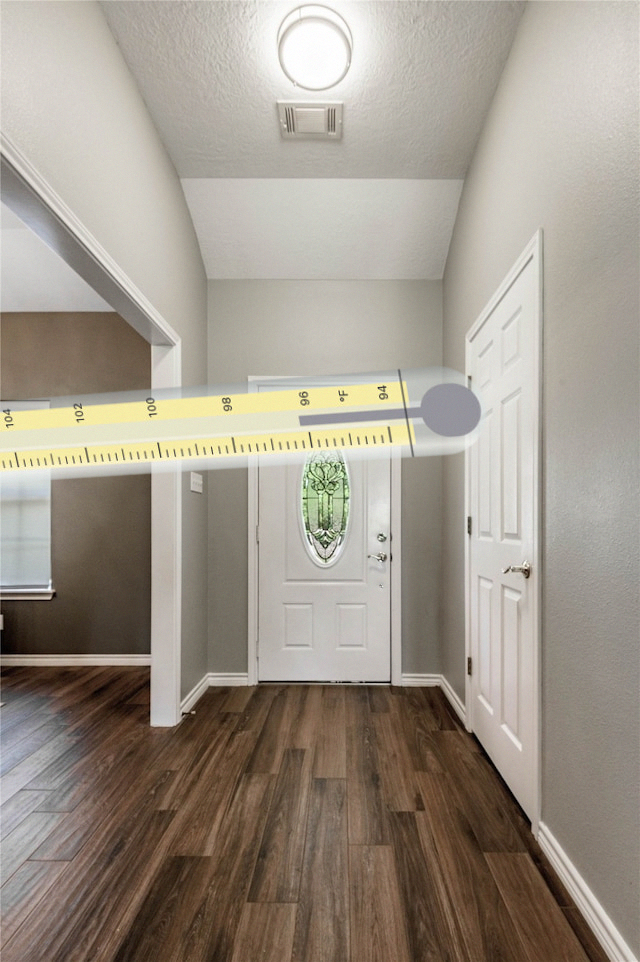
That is 96.2 °F
